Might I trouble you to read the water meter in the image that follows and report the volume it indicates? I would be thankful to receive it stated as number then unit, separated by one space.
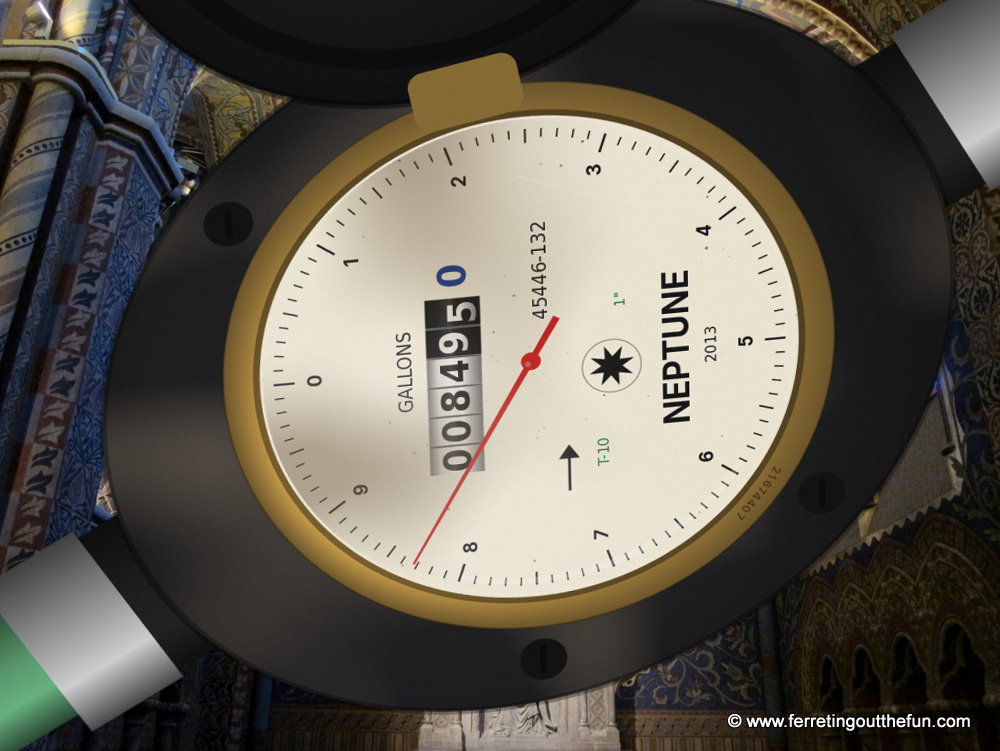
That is 84948.3 gal
